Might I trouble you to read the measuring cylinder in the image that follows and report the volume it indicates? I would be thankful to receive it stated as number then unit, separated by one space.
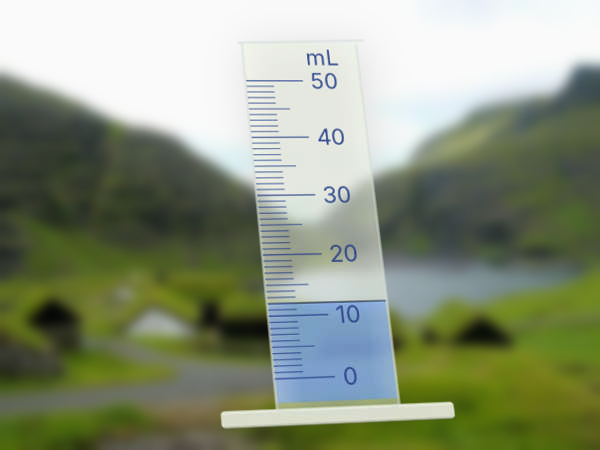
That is 12 mL
